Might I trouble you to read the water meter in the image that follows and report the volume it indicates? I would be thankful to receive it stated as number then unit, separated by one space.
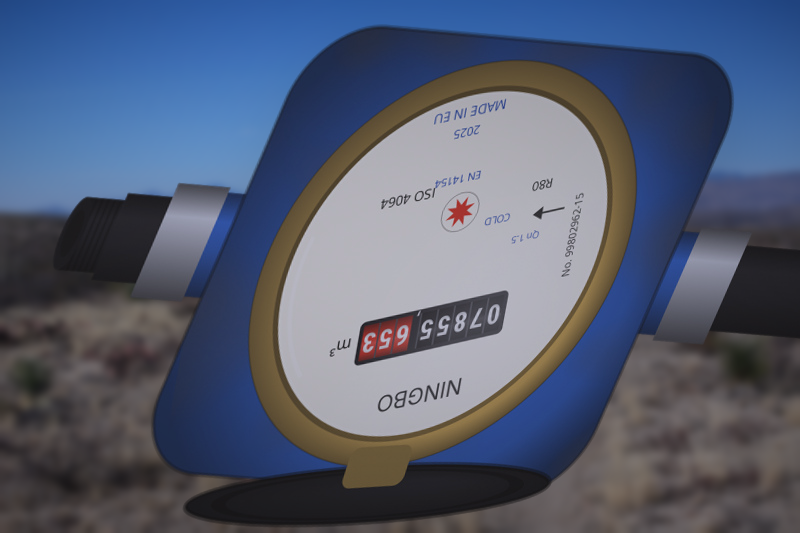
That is 7855.653 m³
